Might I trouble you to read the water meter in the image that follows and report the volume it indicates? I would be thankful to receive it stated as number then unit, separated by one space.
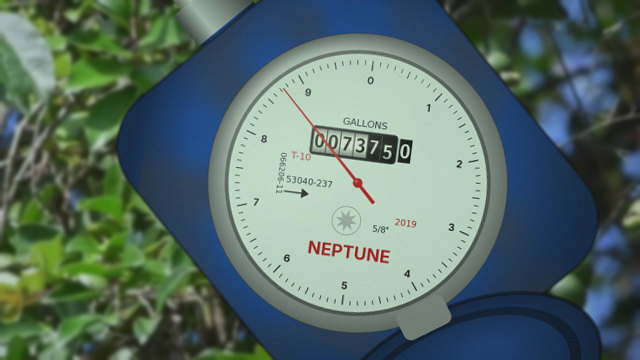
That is 73748.7 gal
